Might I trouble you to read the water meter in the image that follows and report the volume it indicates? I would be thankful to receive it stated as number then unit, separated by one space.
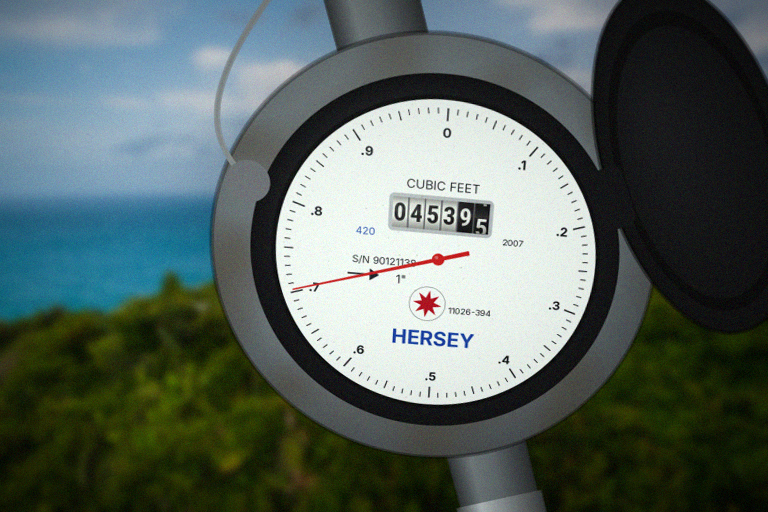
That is 45394.70 ft³
